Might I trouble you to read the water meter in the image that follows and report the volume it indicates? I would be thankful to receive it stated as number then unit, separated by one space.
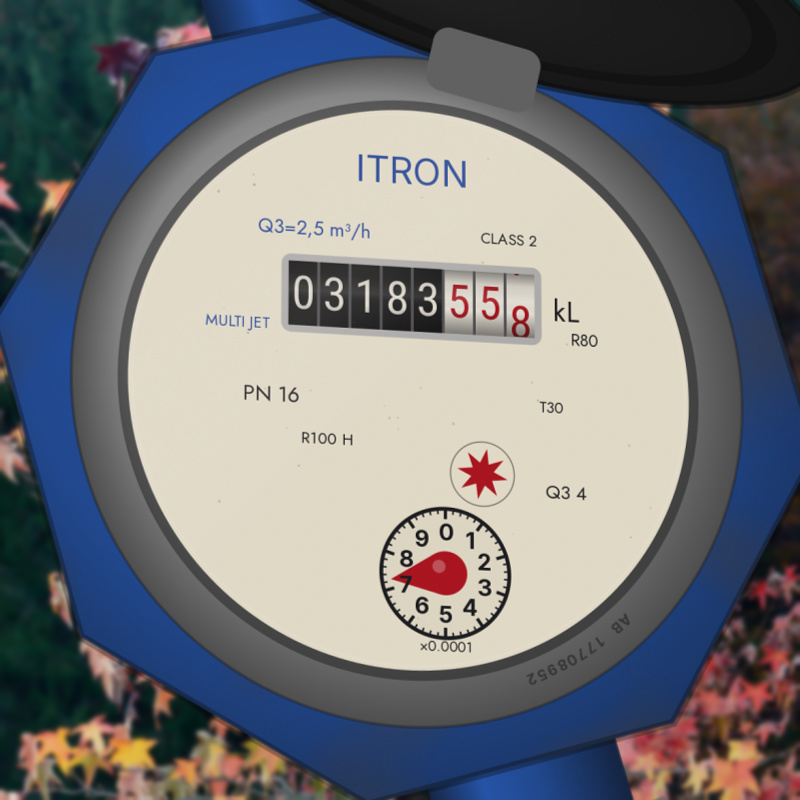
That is 3183.5577 kL
